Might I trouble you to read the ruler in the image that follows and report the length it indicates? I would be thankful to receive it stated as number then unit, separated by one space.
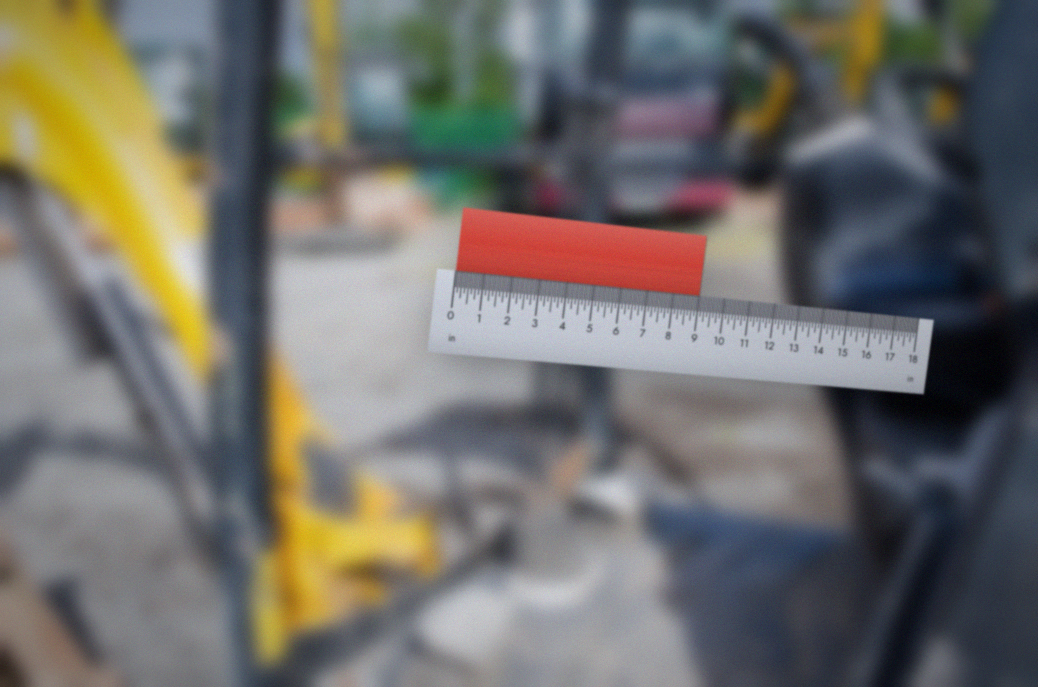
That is 9 in
